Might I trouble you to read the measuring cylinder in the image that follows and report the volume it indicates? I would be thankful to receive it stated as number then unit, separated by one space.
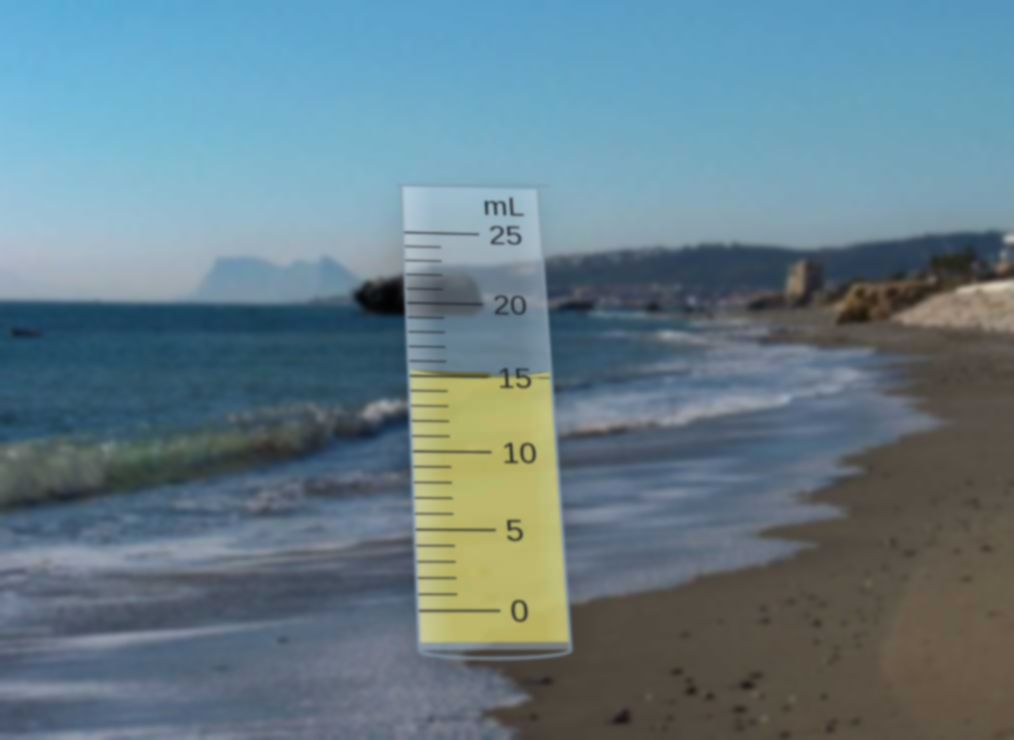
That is 15 mL
